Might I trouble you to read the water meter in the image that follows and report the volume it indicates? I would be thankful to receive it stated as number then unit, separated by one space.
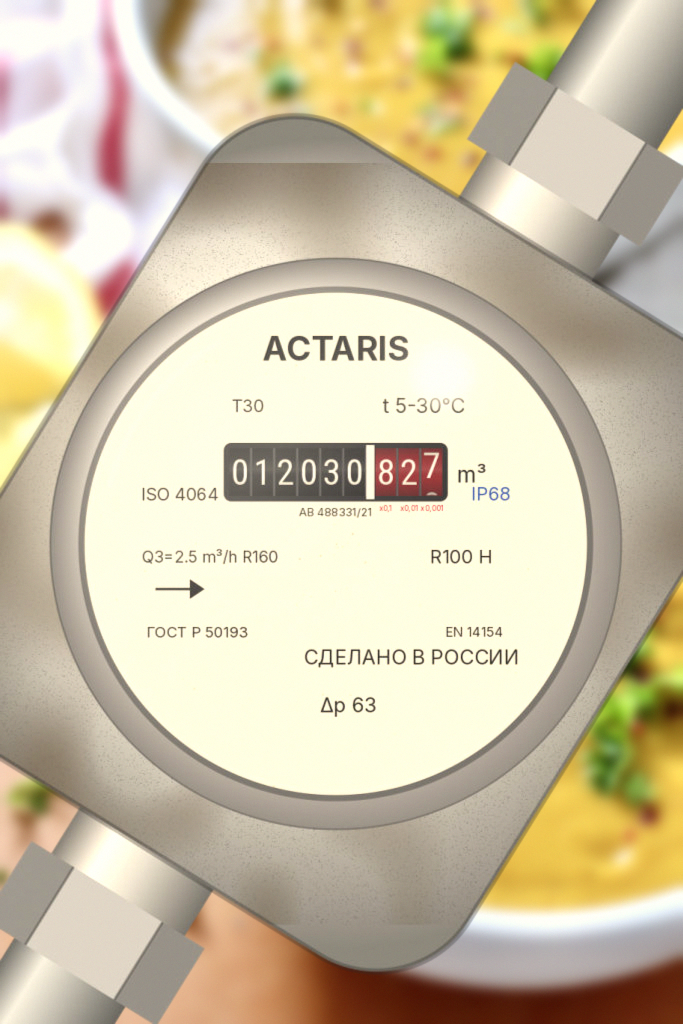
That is 12030.827 m³
